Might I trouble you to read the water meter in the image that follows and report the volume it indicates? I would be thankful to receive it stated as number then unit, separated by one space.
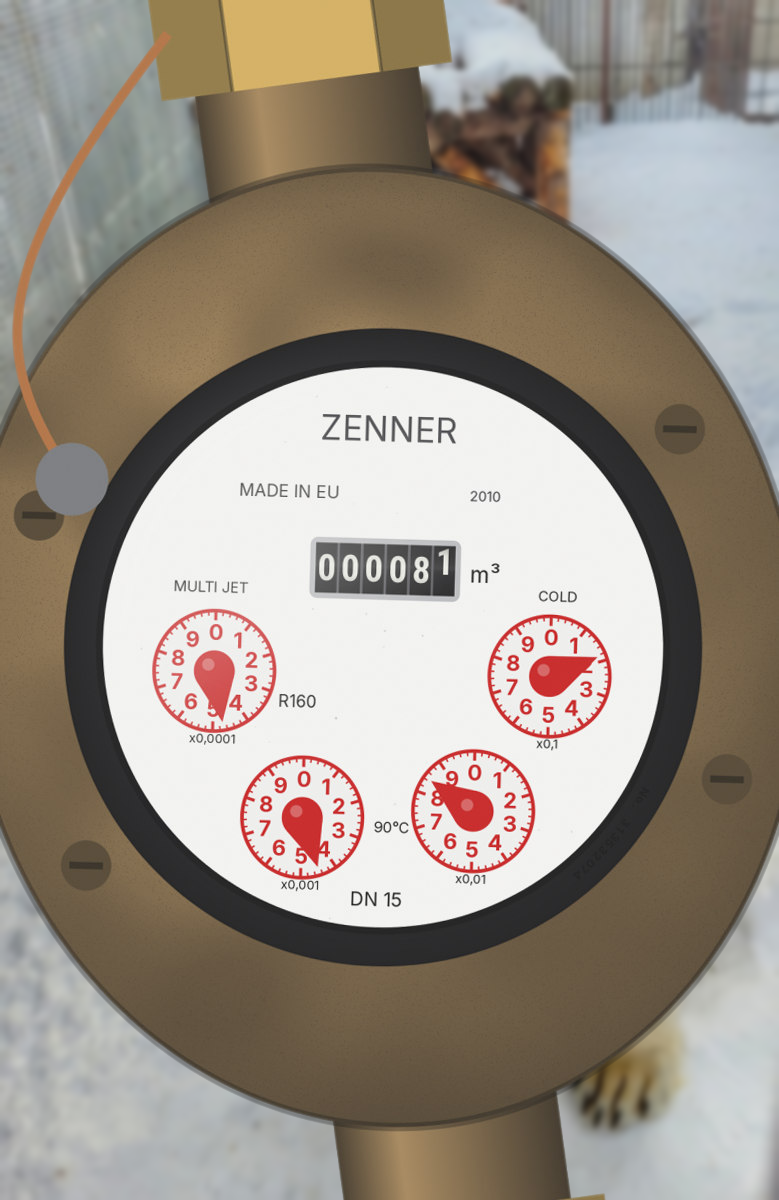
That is 81.1844 m³
